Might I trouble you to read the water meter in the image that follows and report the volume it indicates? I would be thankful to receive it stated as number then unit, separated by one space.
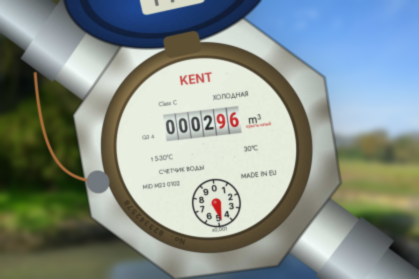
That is 2.964 m³
